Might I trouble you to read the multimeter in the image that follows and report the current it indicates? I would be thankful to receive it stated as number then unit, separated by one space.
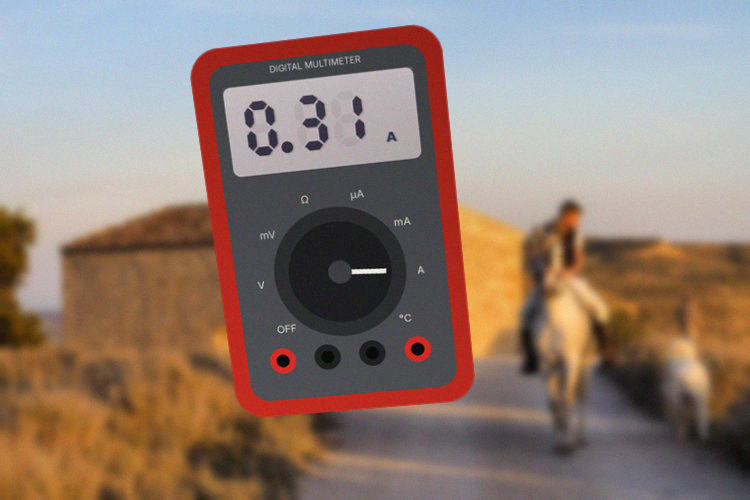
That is 0.31 A
